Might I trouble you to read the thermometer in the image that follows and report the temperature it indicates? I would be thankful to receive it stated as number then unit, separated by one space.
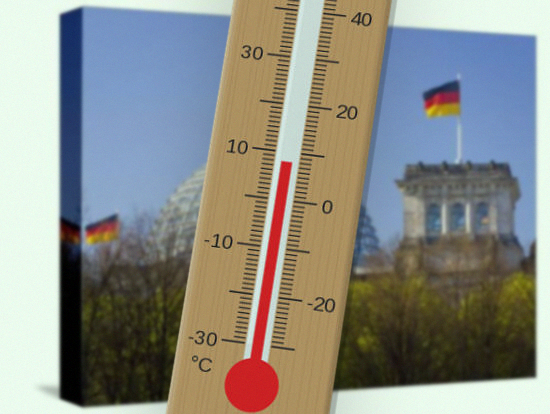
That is 8 °C
